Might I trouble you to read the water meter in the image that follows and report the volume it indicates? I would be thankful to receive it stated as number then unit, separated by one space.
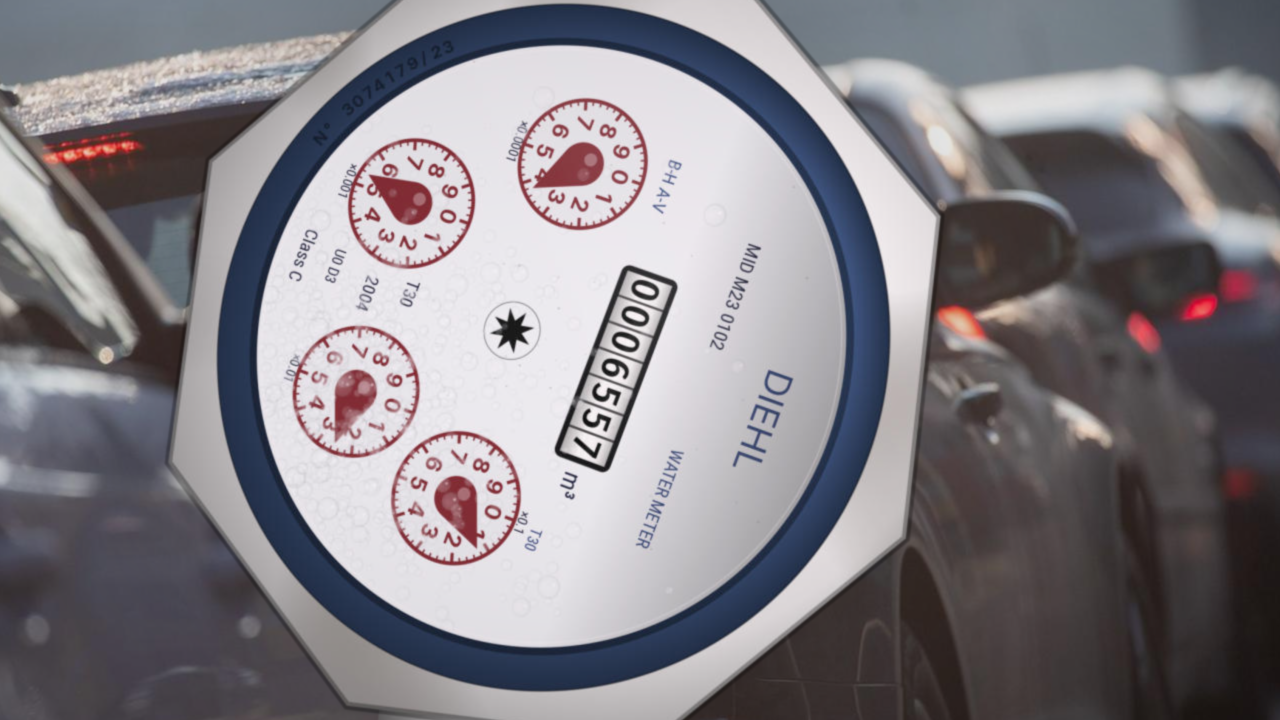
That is 6557.1253 m³
